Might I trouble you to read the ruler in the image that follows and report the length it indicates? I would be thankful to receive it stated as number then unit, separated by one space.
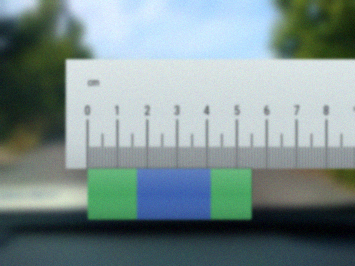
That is 5.5 cm
